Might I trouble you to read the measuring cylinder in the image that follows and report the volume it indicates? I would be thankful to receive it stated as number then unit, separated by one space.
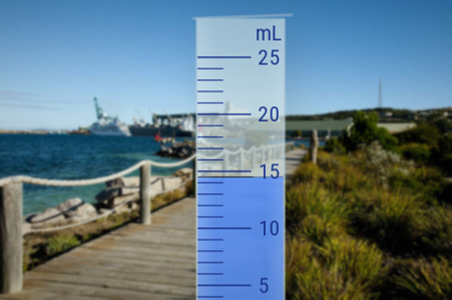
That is 14.5 mL
